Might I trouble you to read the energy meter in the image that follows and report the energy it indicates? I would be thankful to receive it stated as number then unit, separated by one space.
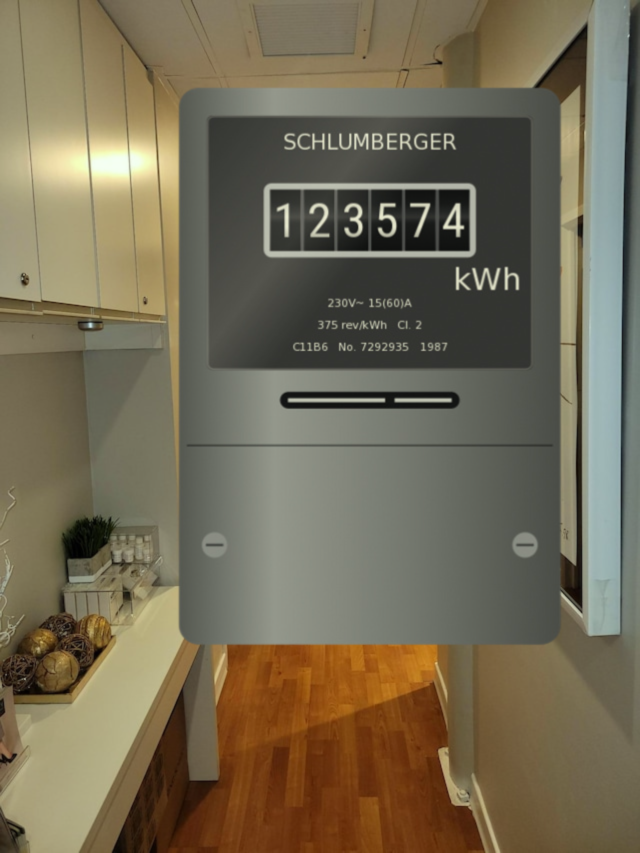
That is 123574 kWh
